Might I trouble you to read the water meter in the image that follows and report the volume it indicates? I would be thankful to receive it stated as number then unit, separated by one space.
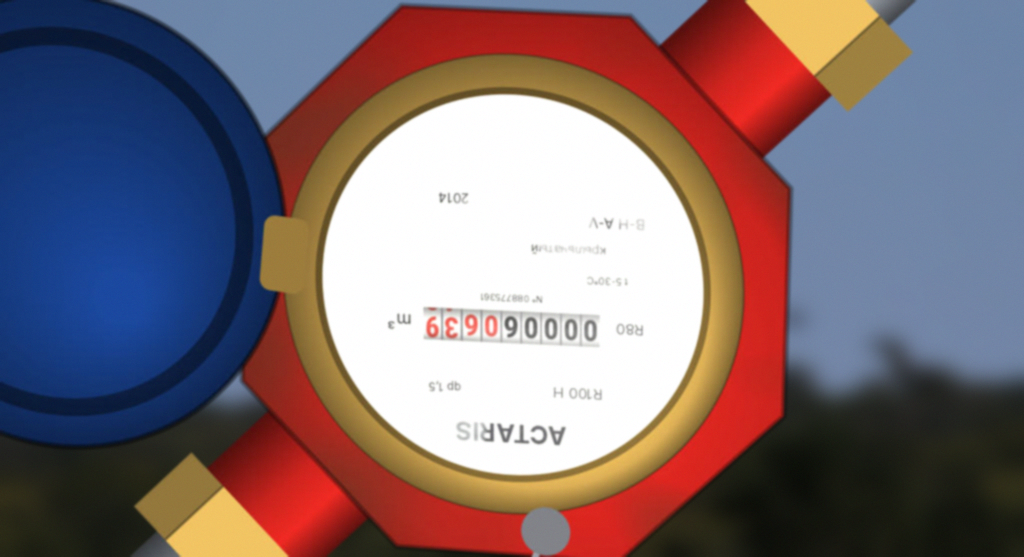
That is 6.0639 m³
